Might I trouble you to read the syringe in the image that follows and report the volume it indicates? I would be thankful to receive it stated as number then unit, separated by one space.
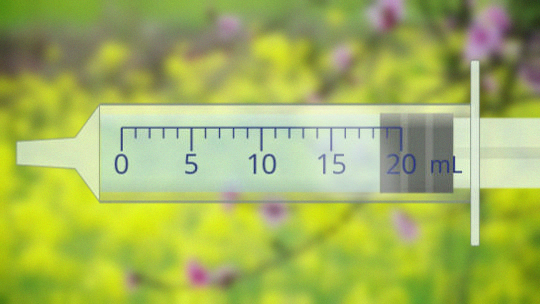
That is 18.5 mL
